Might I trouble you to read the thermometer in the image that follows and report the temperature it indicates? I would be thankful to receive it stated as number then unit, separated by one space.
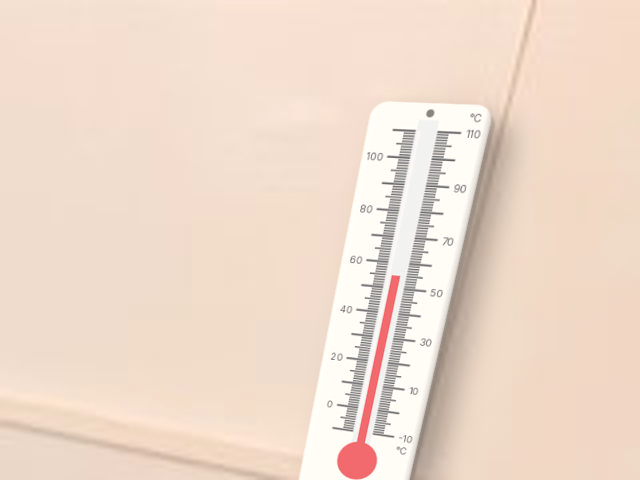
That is 55 °C
